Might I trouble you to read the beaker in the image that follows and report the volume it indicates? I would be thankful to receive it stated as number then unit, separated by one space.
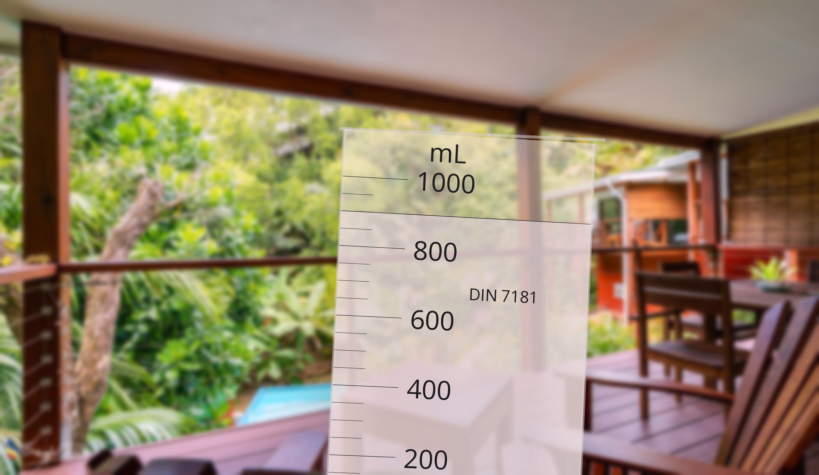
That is 900 mL
